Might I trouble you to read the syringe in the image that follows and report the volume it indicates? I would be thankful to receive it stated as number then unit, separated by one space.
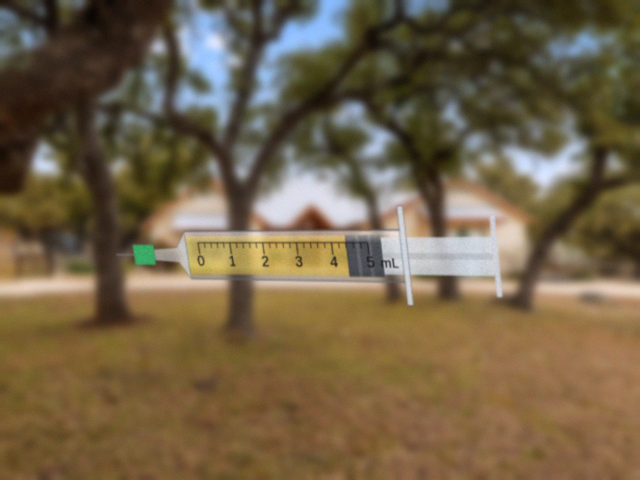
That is 4.4 mL
